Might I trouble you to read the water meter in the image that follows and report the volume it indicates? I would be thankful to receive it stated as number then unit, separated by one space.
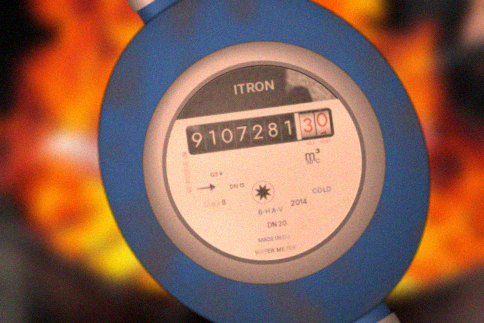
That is 9107281.30 m³
